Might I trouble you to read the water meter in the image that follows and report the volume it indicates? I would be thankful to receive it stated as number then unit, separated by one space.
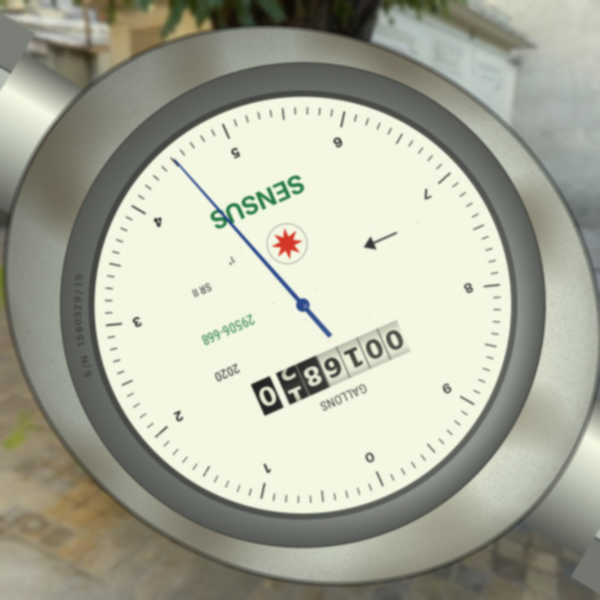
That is 16814.5 gal
